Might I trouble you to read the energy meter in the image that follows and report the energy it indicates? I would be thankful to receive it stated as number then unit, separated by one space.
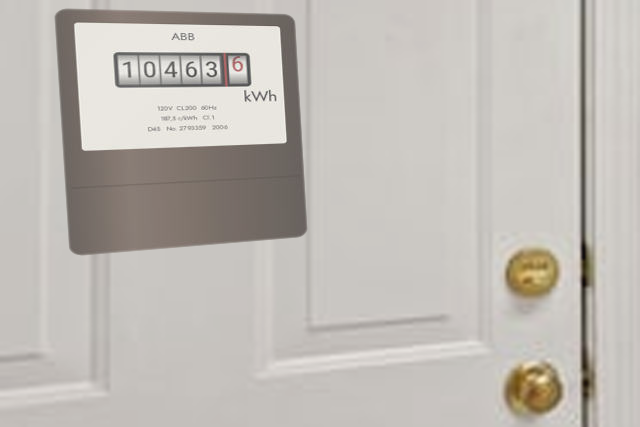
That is 10463.6 kWh
